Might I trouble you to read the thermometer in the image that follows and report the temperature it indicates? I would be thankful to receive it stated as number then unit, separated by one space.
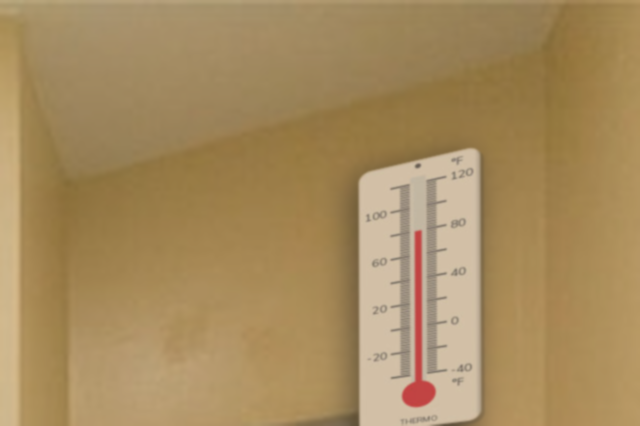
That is 80 °F
